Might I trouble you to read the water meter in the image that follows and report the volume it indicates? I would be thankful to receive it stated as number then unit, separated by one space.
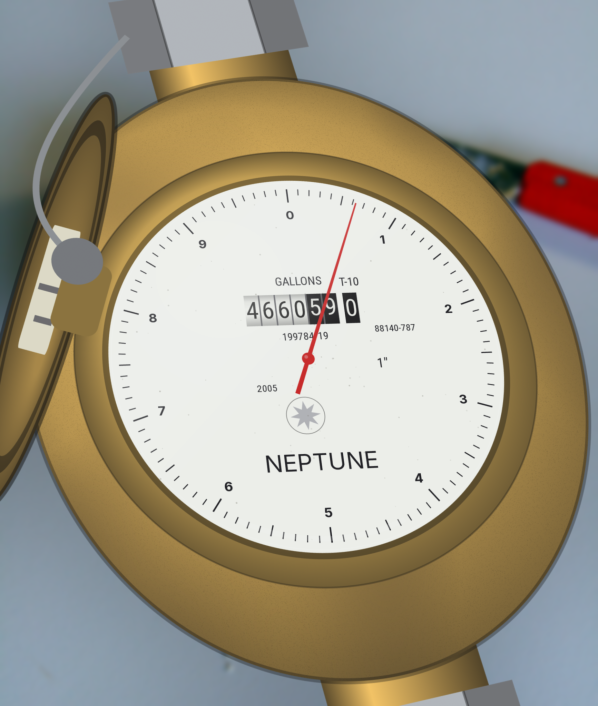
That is 4660590.6 gal
